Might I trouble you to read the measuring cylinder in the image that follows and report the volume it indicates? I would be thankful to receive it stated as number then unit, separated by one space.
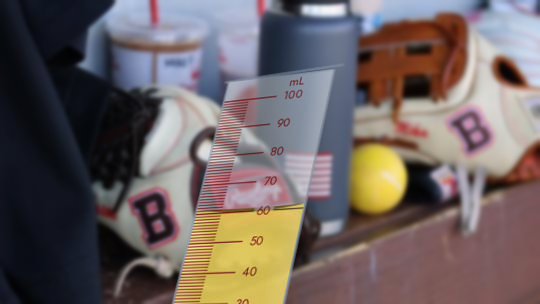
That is 60 mL
